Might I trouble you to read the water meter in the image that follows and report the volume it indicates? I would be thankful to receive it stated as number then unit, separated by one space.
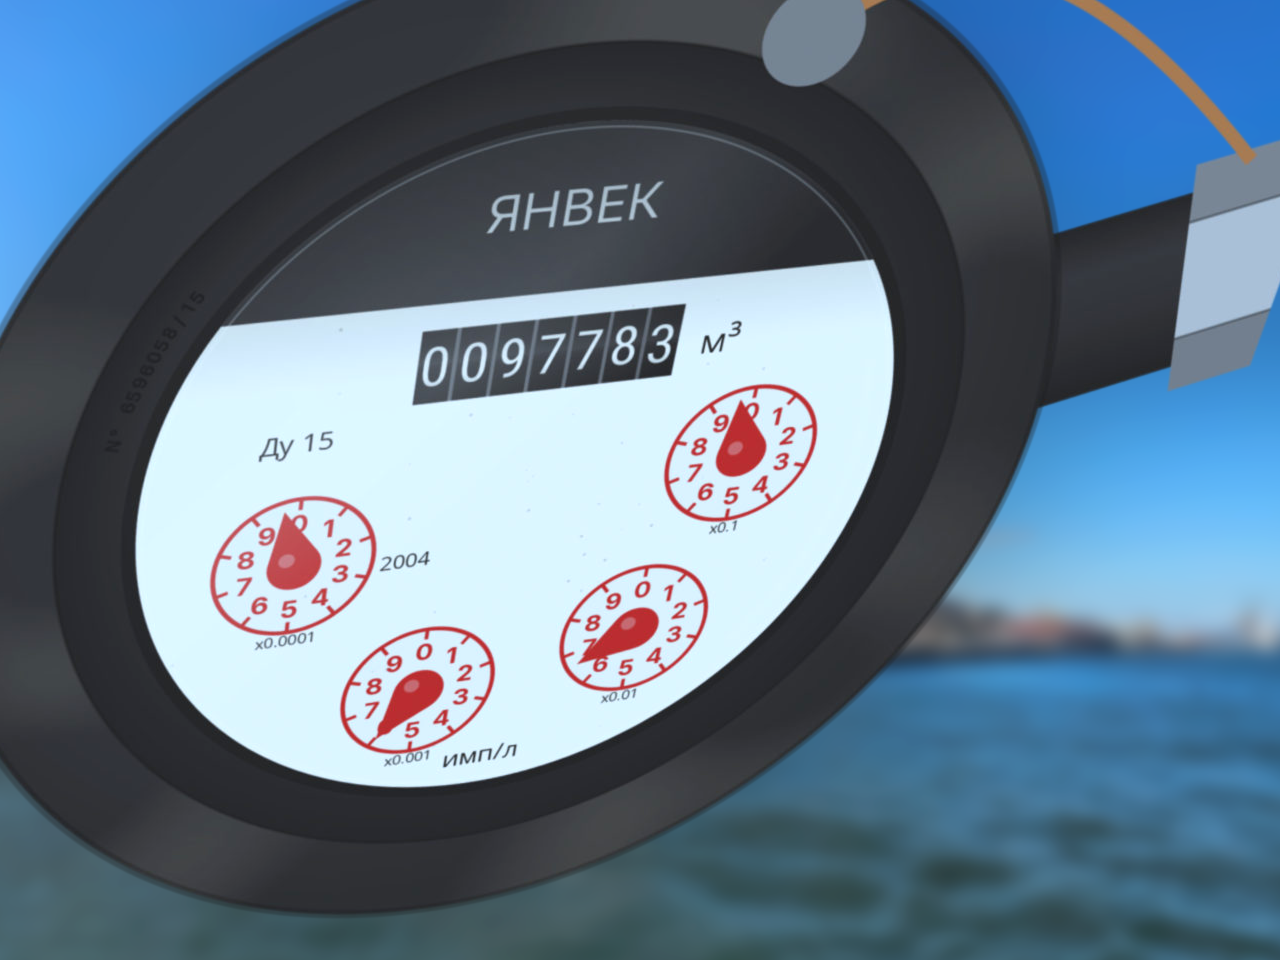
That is 97782.9659 m³
